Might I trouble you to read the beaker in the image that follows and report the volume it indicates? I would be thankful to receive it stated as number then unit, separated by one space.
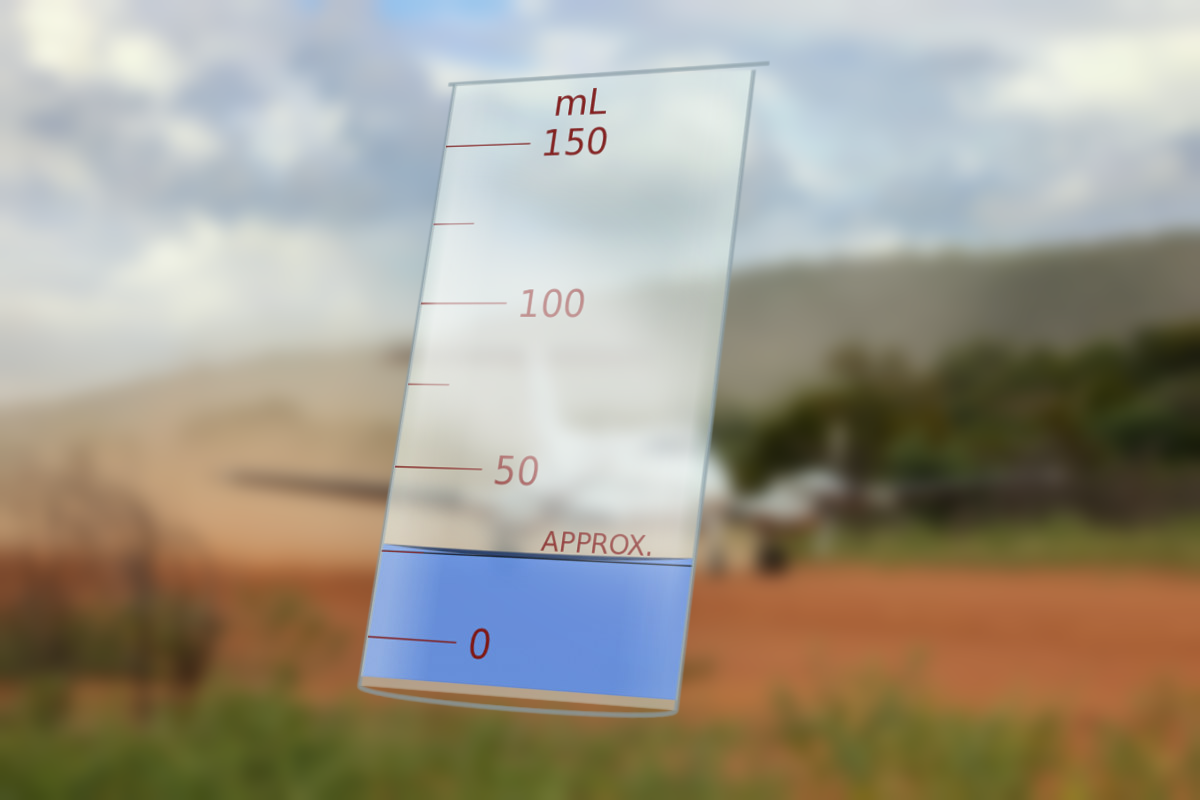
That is 25 mL
